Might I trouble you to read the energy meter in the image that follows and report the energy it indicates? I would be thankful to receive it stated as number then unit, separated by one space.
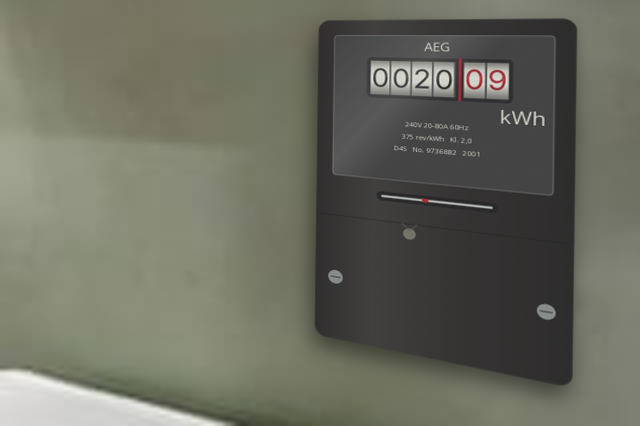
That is 20.09 kWh
